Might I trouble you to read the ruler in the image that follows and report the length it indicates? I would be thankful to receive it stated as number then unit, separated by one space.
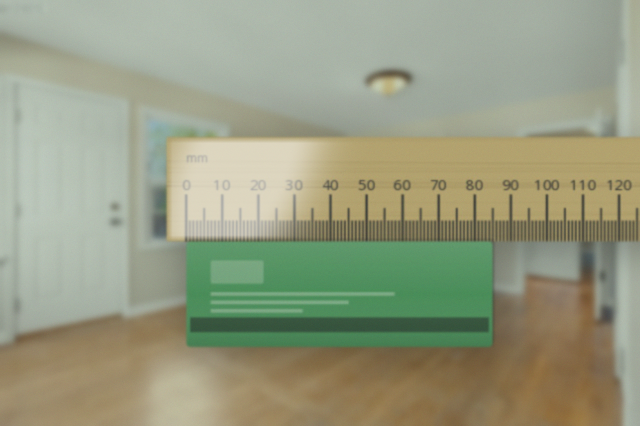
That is 85 mm
